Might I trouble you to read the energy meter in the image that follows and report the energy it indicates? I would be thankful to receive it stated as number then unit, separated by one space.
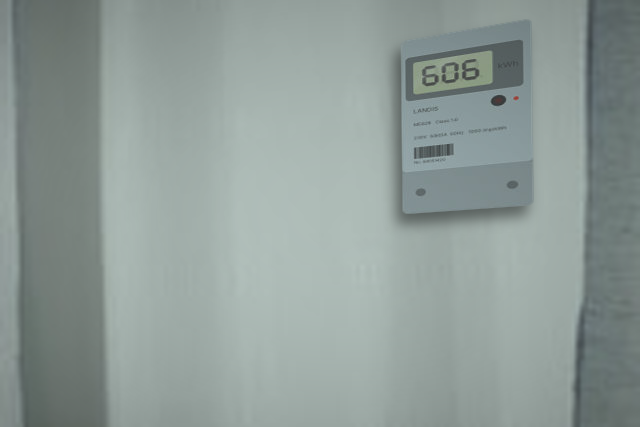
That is 606 kWh
